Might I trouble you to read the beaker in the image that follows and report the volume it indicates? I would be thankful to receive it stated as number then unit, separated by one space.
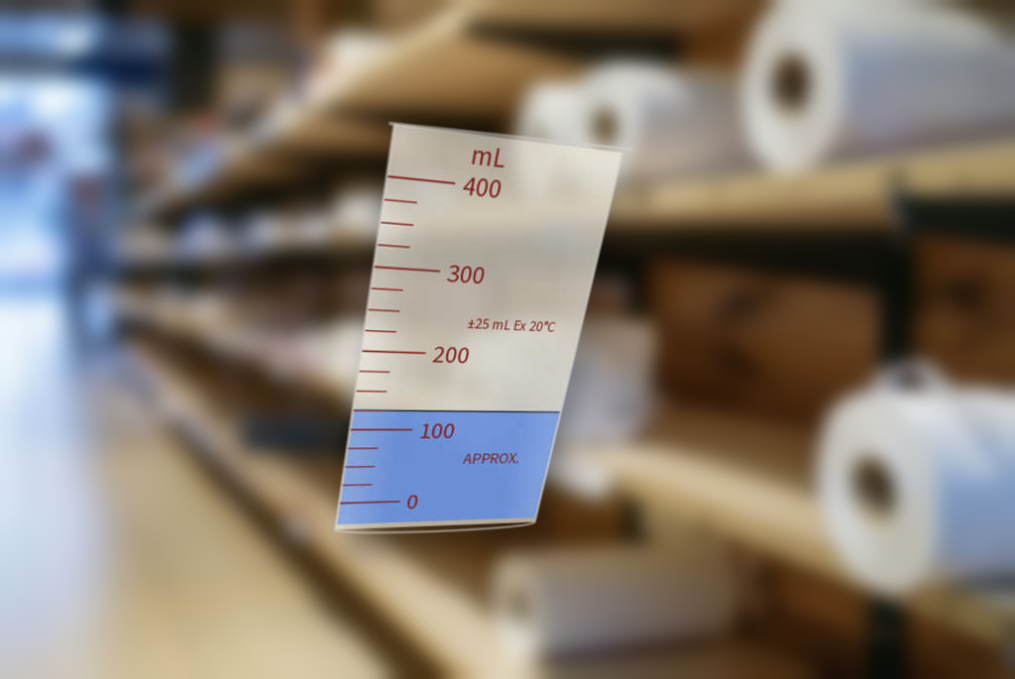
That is 125 mL
